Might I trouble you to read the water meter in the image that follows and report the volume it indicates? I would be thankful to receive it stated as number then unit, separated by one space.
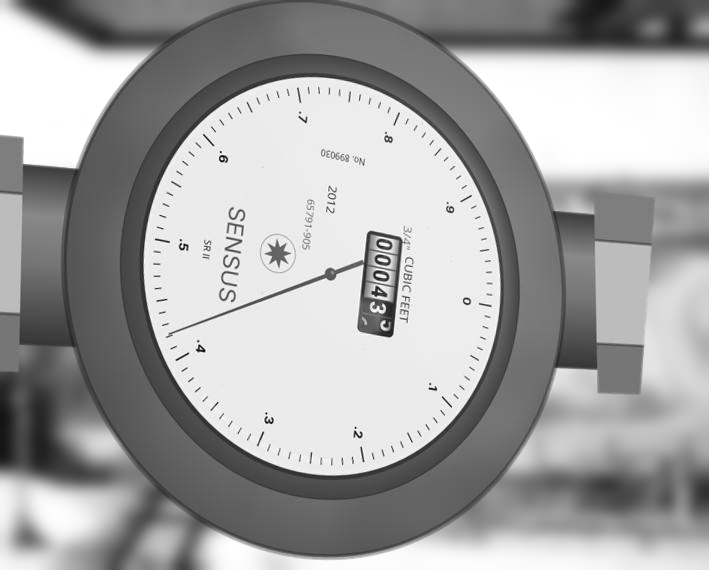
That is 435.42 ft³
